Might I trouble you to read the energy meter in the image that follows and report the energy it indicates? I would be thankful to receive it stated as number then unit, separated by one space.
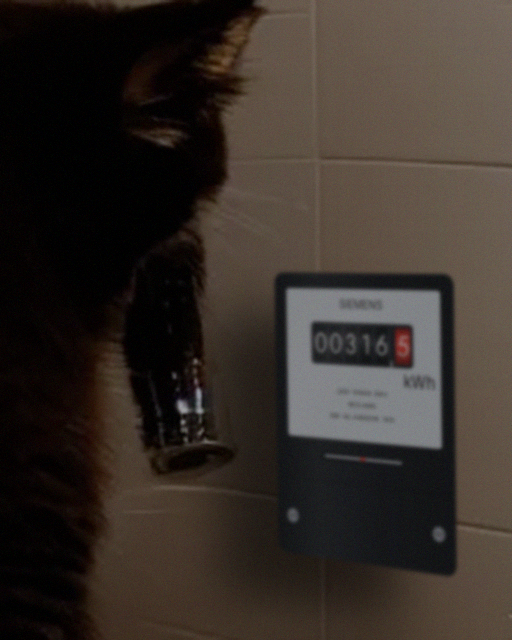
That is 316.5 kWh
